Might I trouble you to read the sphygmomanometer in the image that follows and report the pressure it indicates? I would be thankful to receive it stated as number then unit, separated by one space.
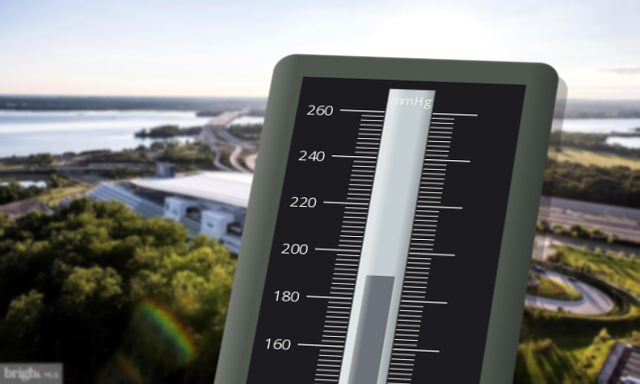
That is 190 mmHg
